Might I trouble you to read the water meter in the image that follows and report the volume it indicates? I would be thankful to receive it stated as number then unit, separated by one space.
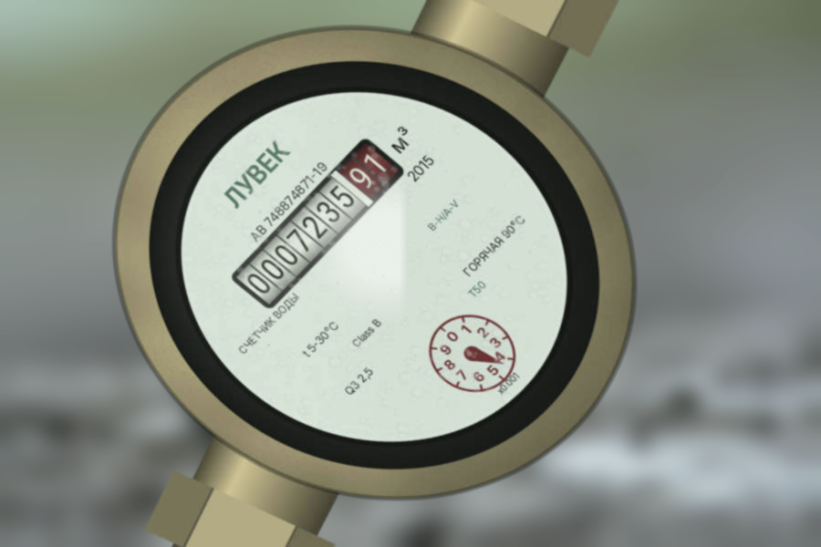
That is 7235.914 m³
